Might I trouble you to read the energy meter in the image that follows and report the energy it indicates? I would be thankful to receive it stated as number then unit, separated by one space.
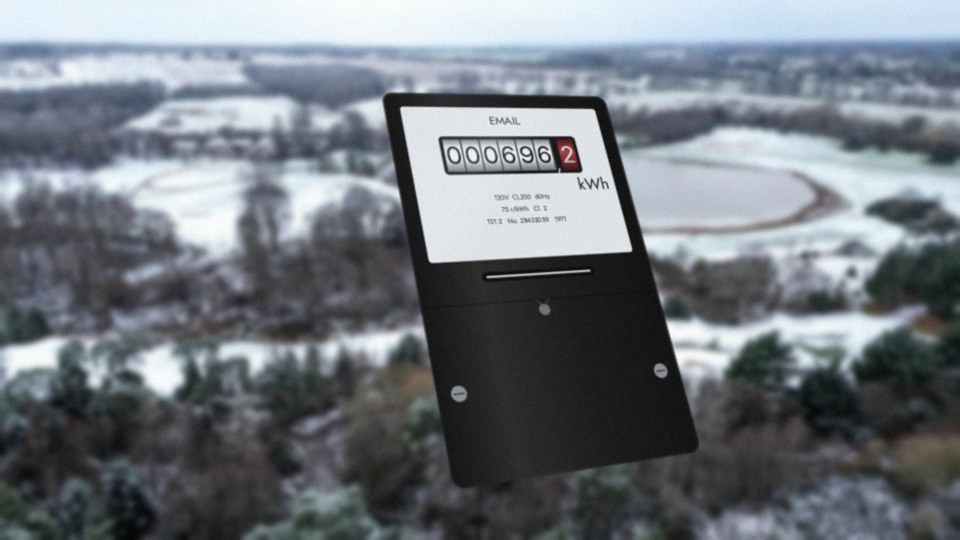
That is 696.2 kWh
